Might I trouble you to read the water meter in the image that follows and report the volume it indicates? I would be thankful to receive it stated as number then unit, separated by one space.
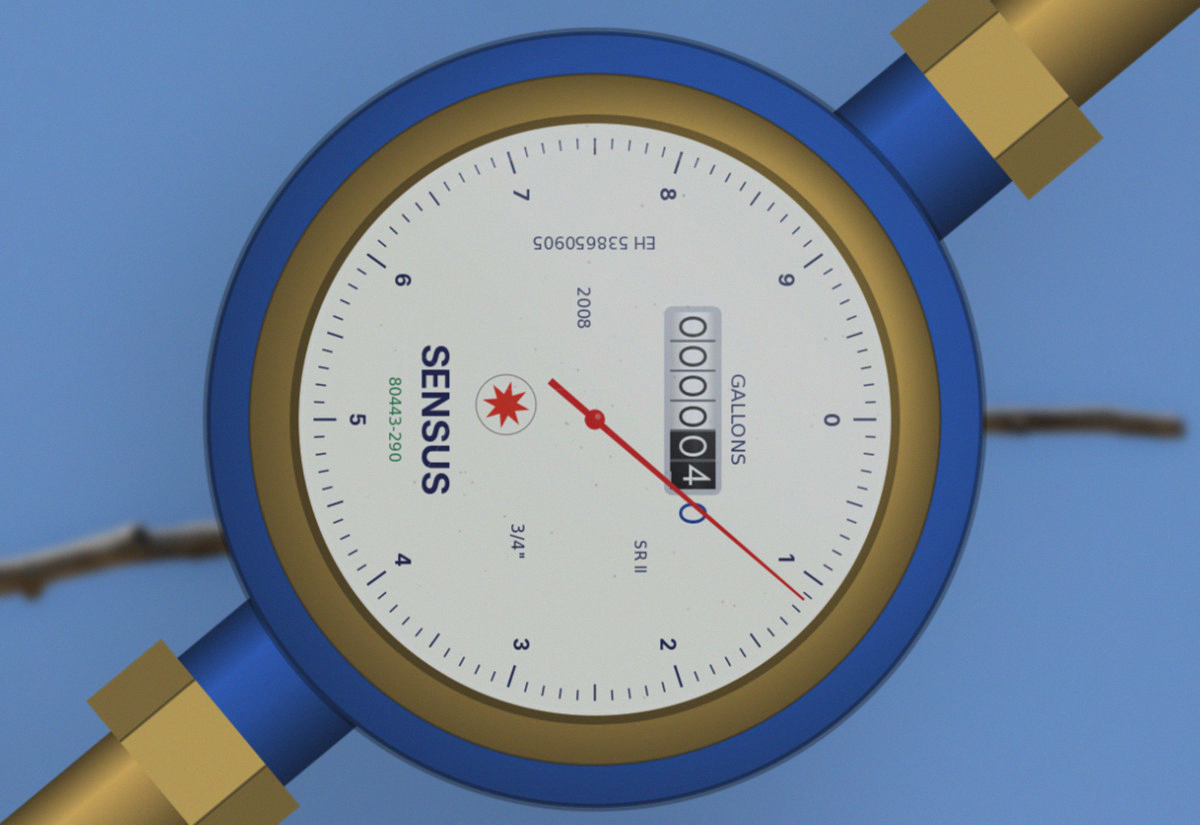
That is 41.1 gal
